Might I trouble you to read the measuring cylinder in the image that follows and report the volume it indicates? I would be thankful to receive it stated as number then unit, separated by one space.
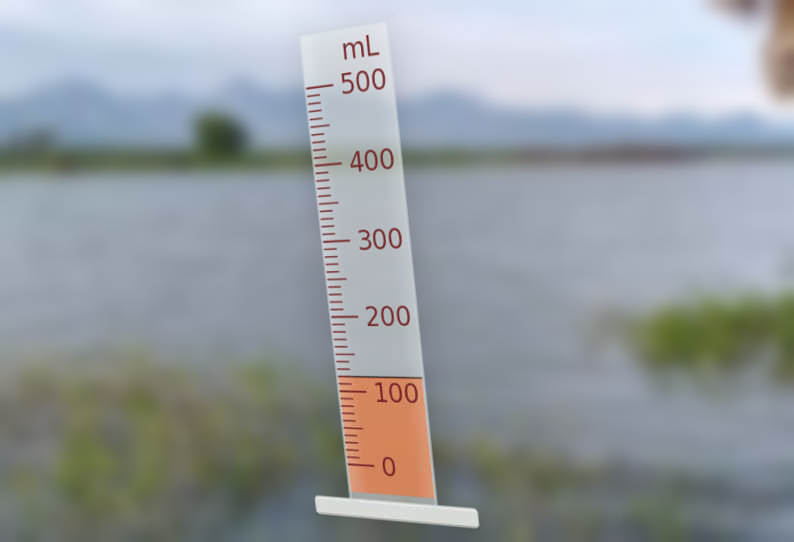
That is 120 mL
